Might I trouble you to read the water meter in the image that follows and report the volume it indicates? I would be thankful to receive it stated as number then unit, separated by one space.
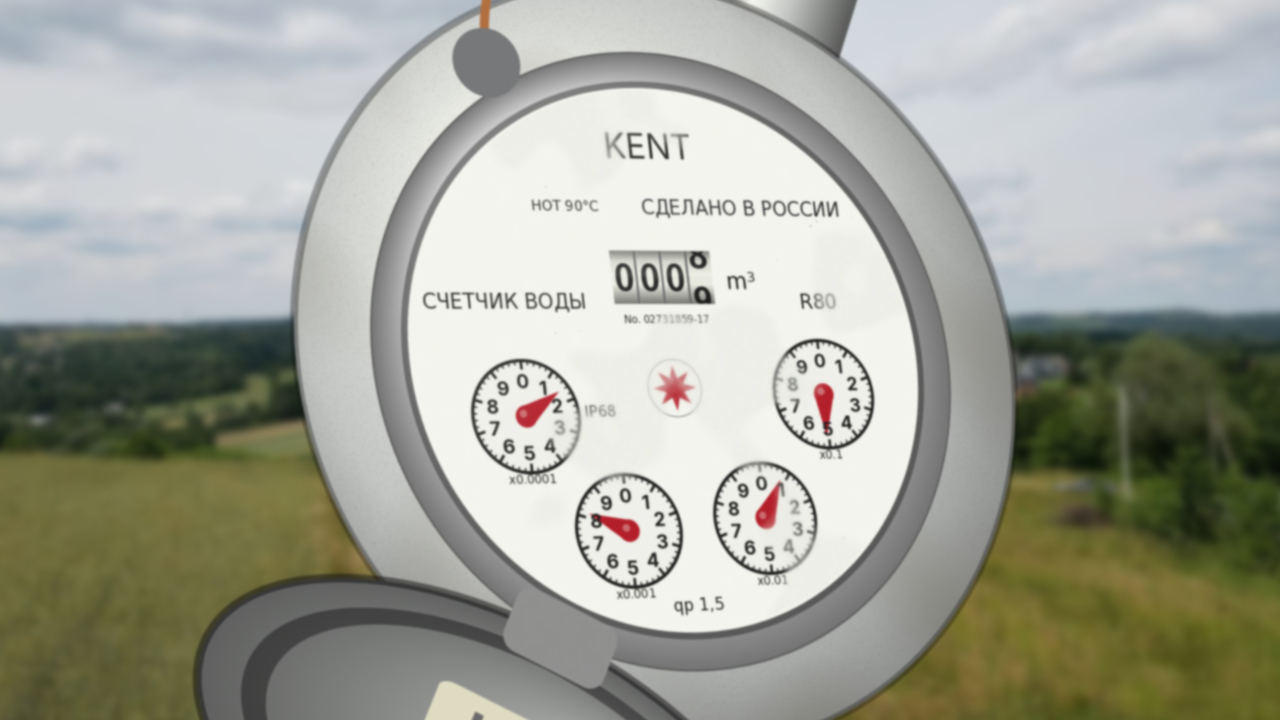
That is 8.5081 m³
